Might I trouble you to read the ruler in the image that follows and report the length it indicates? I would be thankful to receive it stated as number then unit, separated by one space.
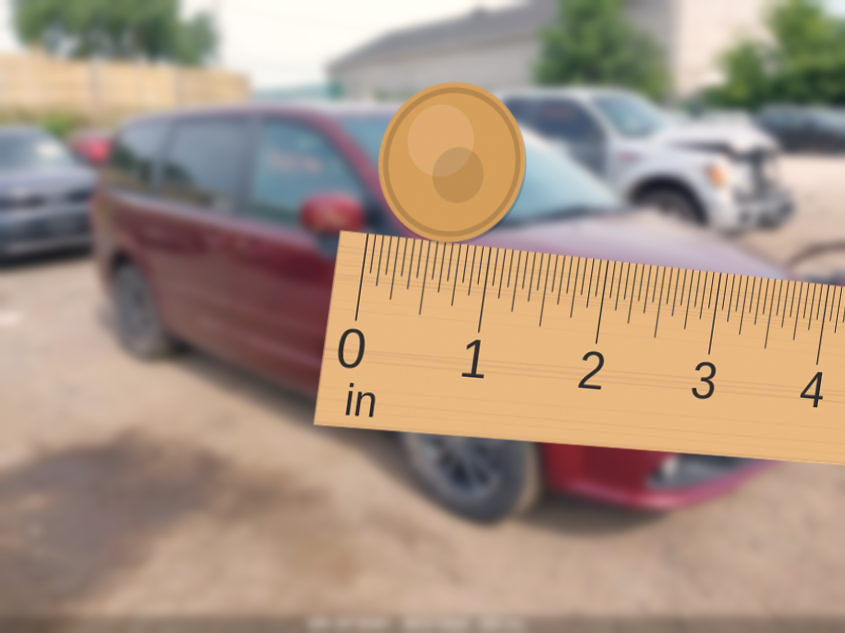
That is 1.1875 in
